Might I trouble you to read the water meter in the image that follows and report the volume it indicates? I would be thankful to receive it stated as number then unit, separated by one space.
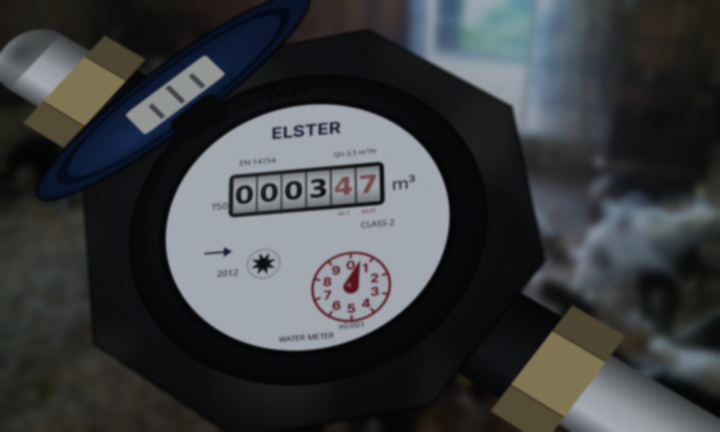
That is 3.470 m³
